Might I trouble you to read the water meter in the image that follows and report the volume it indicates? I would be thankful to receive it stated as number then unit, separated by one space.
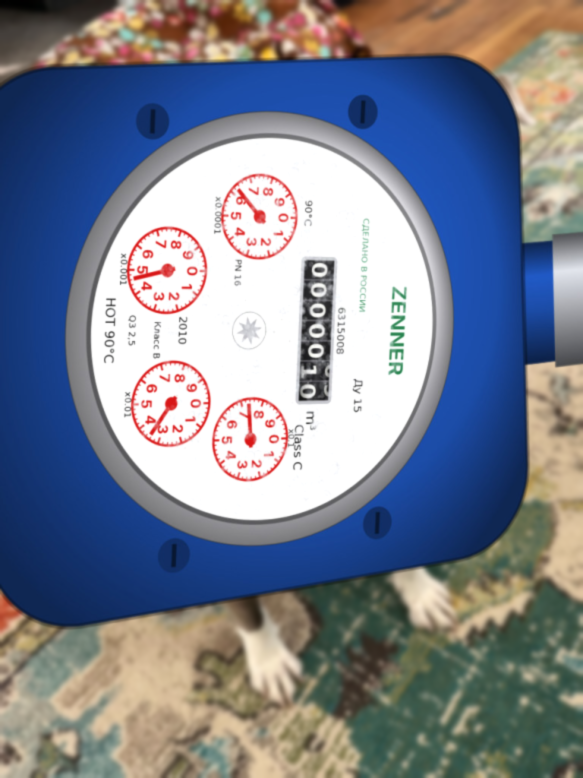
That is 9.7346 m³
